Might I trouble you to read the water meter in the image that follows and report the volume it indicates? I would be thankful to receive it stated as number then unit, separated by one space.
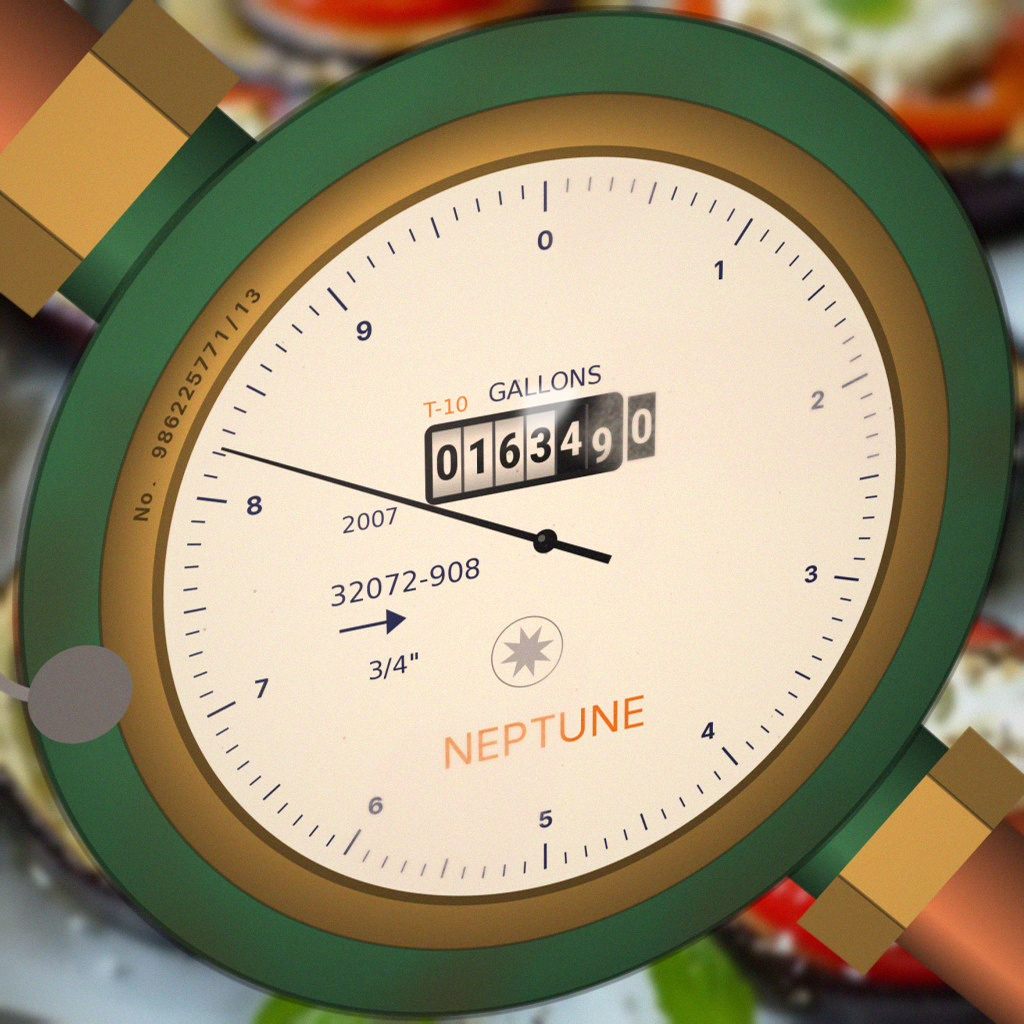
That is 163488.2 gal
